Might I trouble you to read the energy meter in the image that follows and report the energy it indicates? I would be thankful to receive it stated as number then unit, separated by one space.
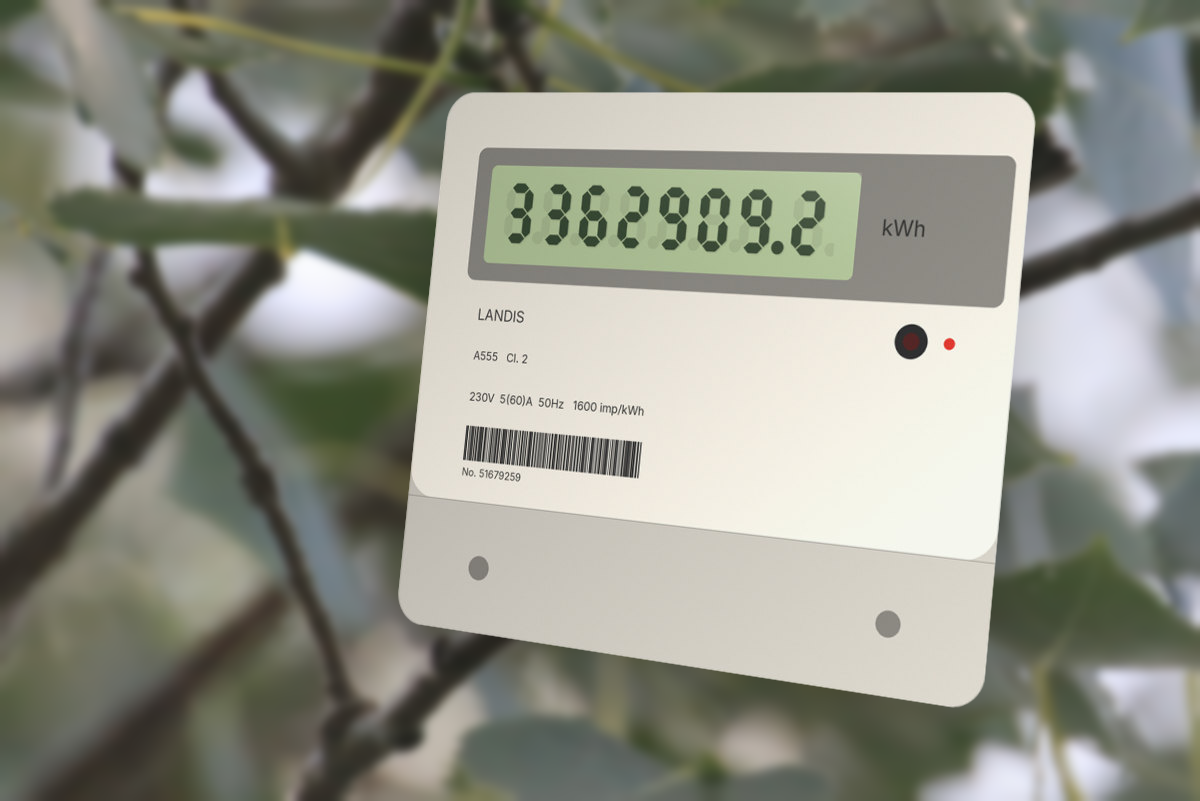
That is 3362909.2 kWh
